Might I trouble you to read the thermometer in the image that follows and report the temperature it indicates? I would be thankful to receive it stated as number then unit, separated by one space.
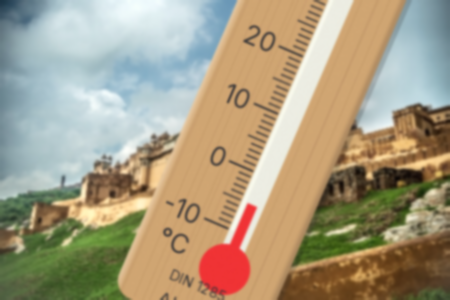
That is -5 °C
